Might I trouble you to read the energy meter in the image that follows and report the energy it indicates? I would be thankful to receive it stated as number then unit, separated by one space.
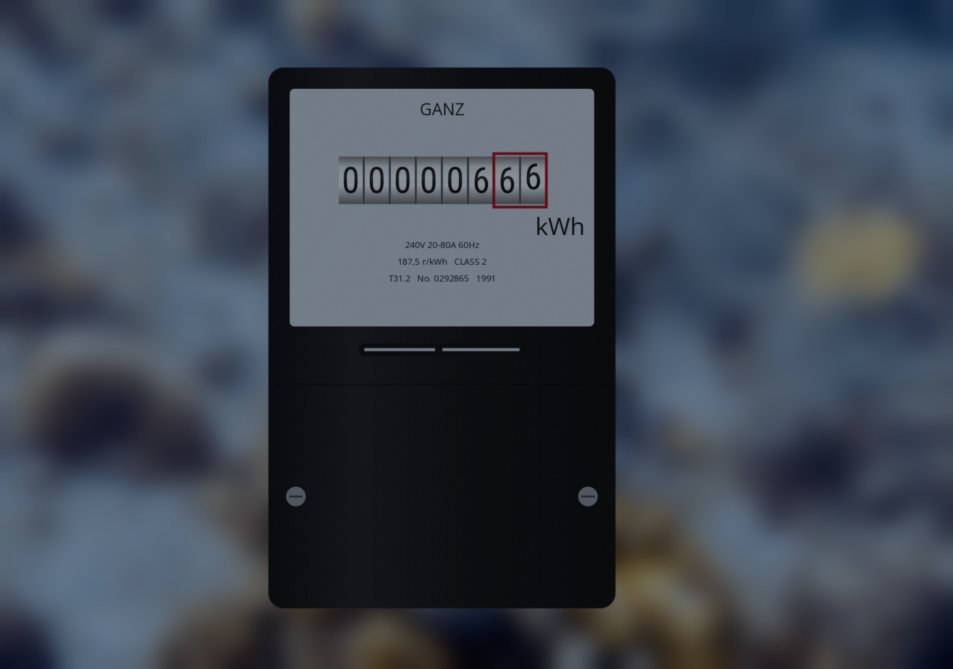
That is 6.66 kWh
